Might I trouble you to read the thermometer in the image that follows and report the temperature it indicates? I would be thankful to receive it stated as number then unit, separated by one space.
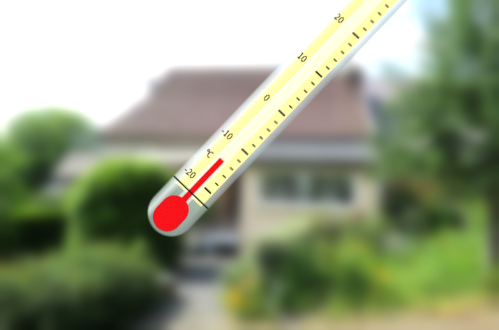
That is -14 °C
